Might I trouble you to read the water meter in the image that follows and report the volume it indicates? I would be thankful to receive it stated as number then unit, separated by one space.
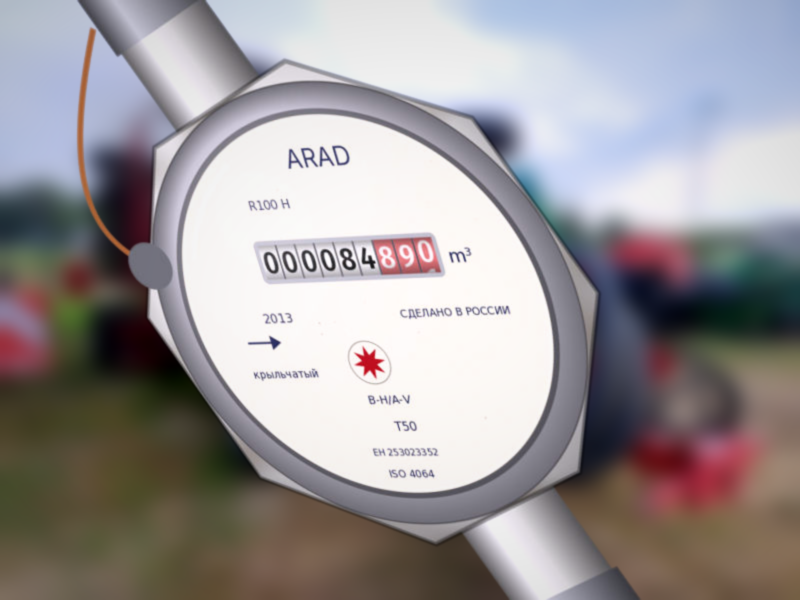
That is 84.890 m³
